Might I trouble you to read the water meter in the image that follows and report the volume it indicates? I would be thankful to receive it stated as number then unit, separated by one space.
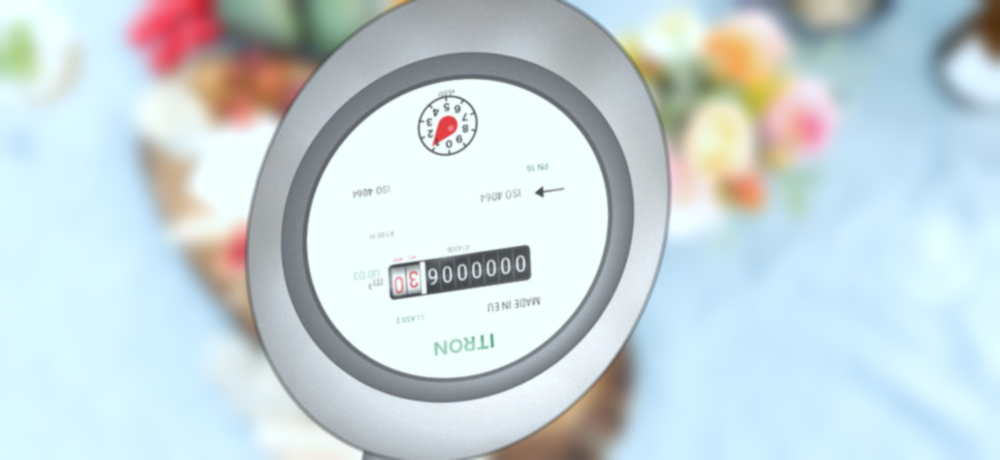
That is 6.301 m³
